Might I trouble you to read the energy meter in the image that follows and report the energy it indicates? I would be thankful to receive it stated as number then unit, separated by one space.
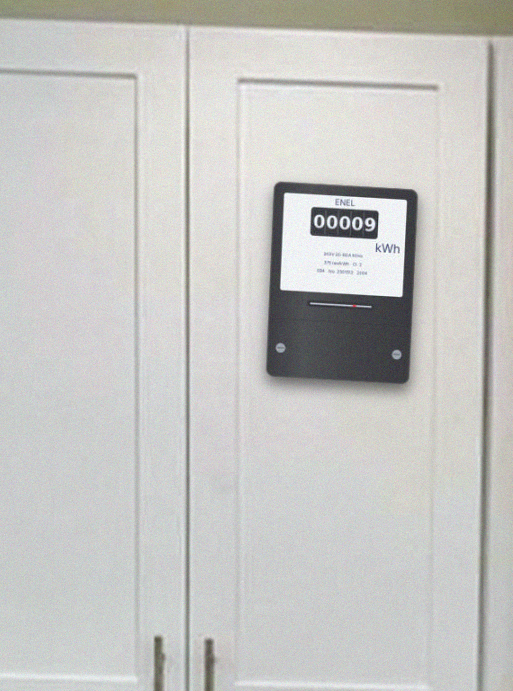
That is 9 kWh
